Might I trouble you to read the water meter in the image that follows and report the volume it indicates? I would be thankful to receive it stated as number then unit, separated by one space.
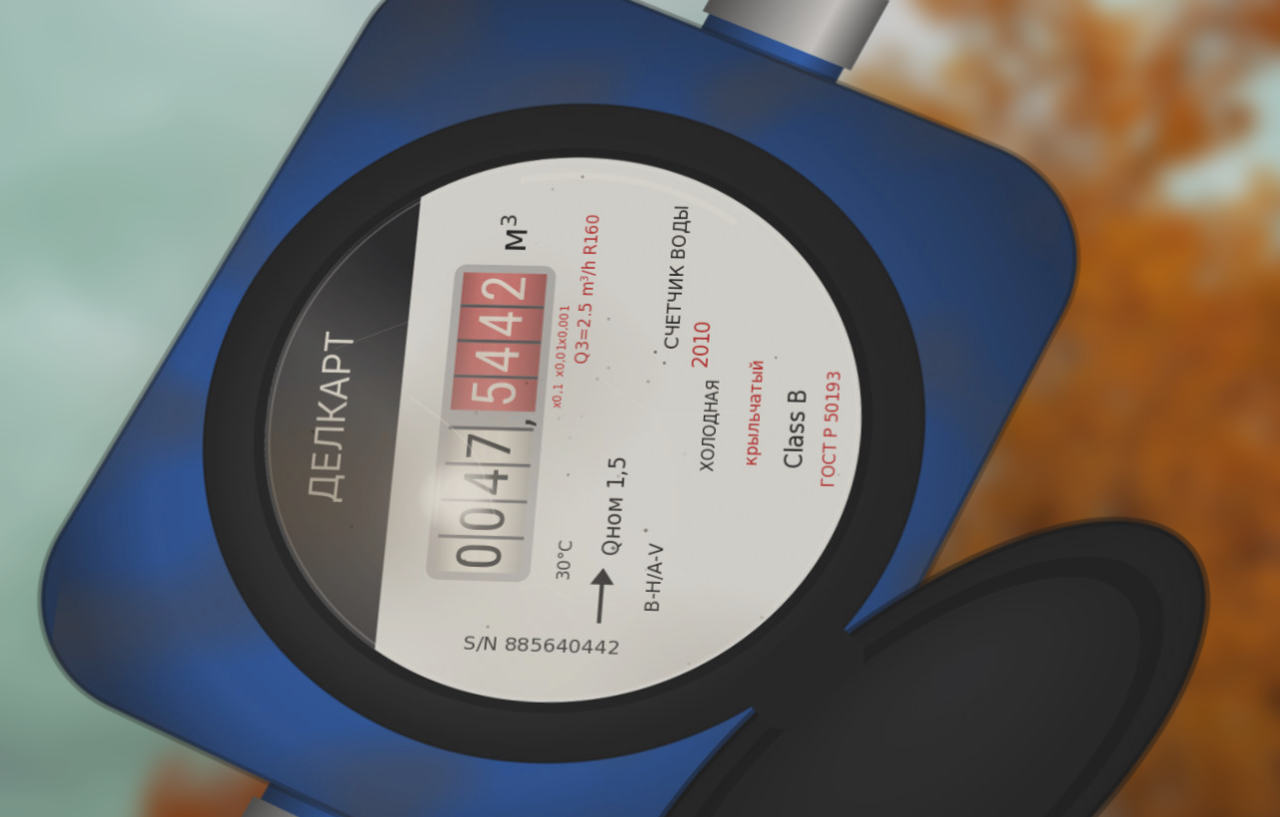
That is 47.5442 m³
